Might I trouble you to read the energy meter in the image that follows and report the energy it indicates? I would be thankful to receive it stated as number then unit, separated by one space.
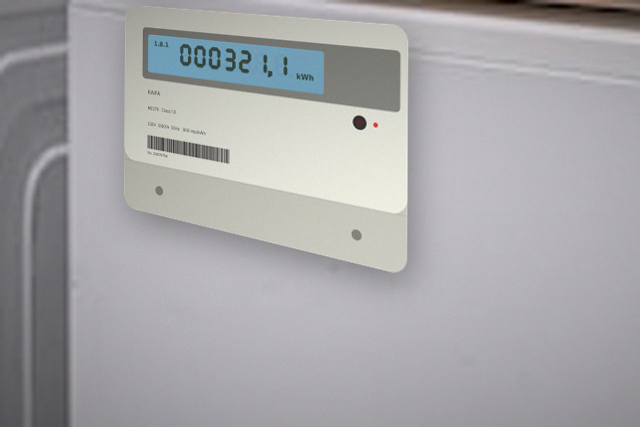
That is 321.1 kWh
